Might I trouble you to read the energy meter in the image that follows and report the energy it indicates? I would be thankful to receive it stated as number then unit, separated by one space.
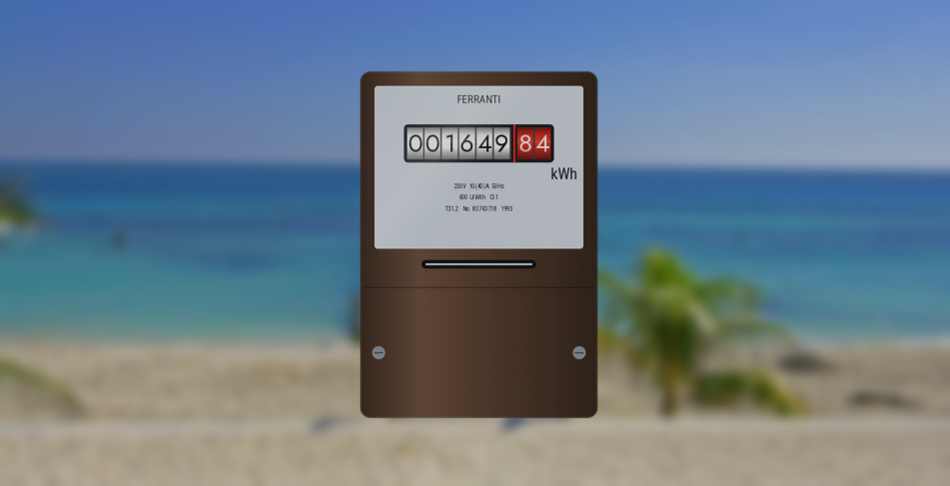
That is 1649.84 kWh
